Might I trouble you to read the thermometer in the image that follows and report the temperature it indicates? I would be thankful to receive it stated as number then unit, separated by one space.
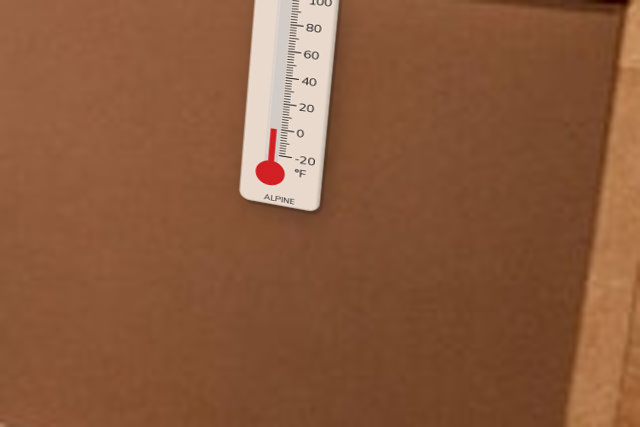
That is 0 °F
